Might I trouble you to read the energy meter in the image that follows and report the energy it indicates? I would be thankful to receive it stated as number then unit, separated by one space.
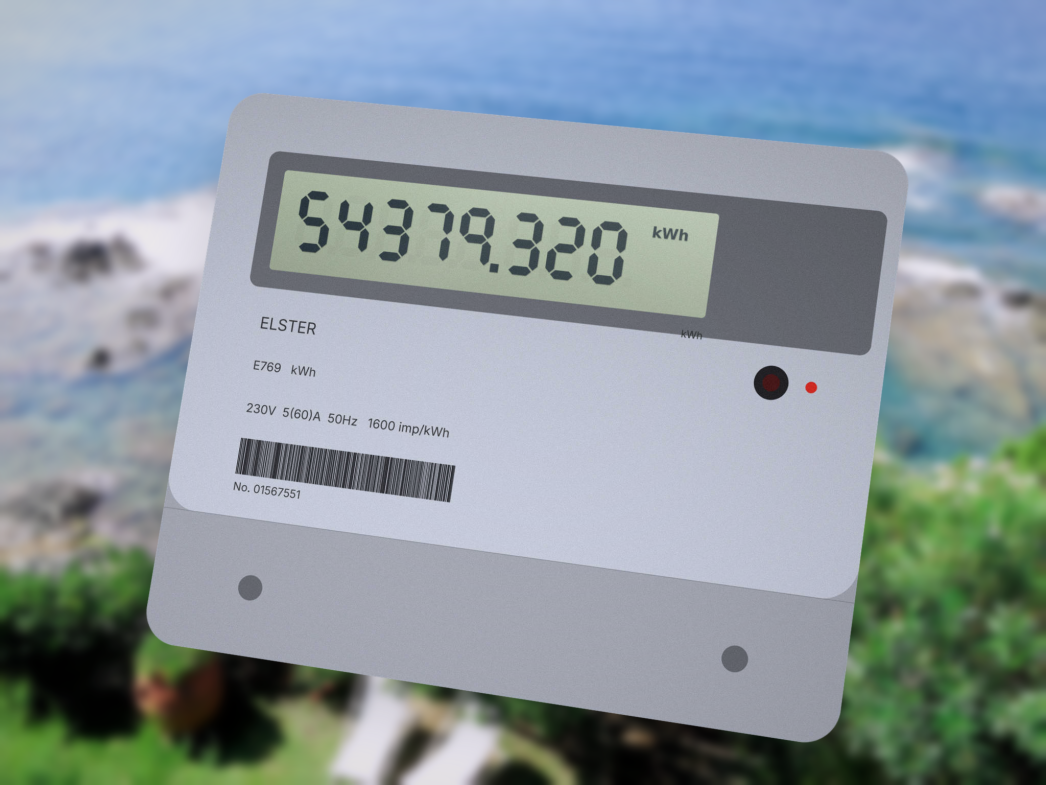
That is 54379.320 kWh
